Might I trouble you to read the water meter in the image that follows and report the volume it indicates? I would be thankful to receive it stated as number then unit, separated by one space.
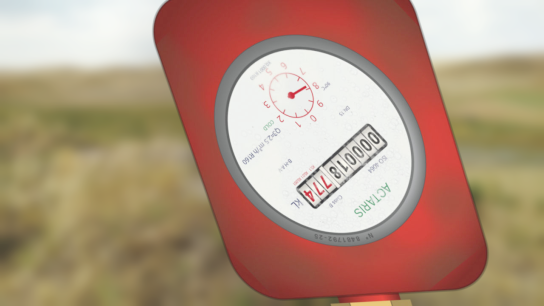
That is 18.7747 kL
